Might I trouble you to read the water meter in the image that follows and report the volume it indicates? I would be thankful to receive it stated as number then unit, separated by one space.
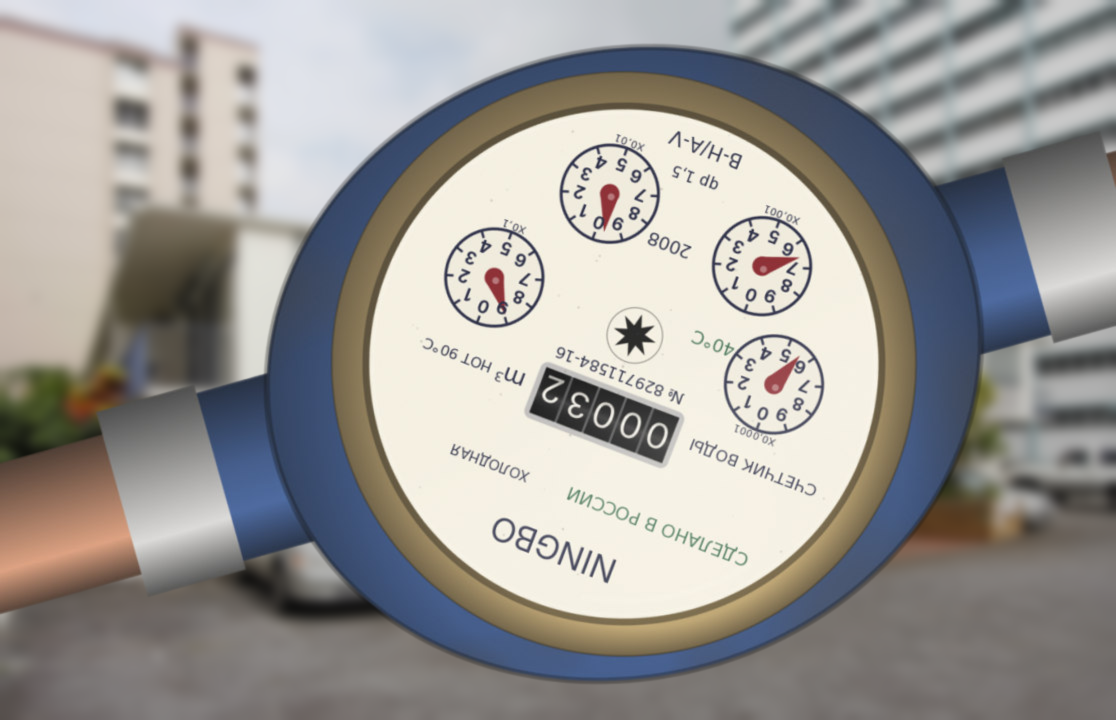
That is 31.8965 m³
